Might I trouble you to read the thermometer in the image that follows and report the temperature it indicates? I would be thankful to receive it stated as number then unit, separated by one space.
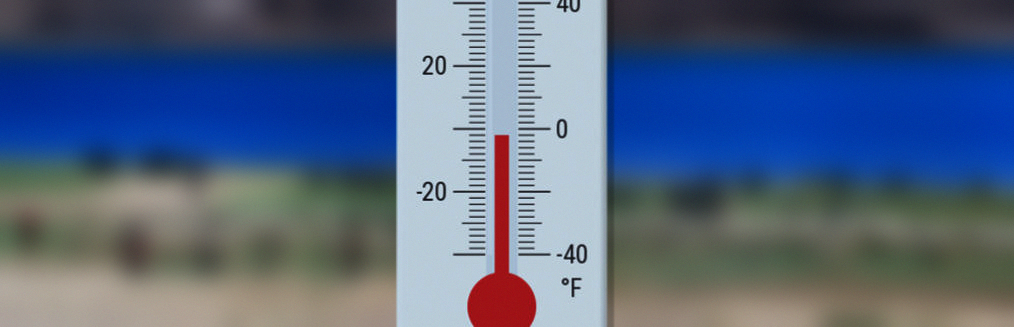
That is -2 °F
